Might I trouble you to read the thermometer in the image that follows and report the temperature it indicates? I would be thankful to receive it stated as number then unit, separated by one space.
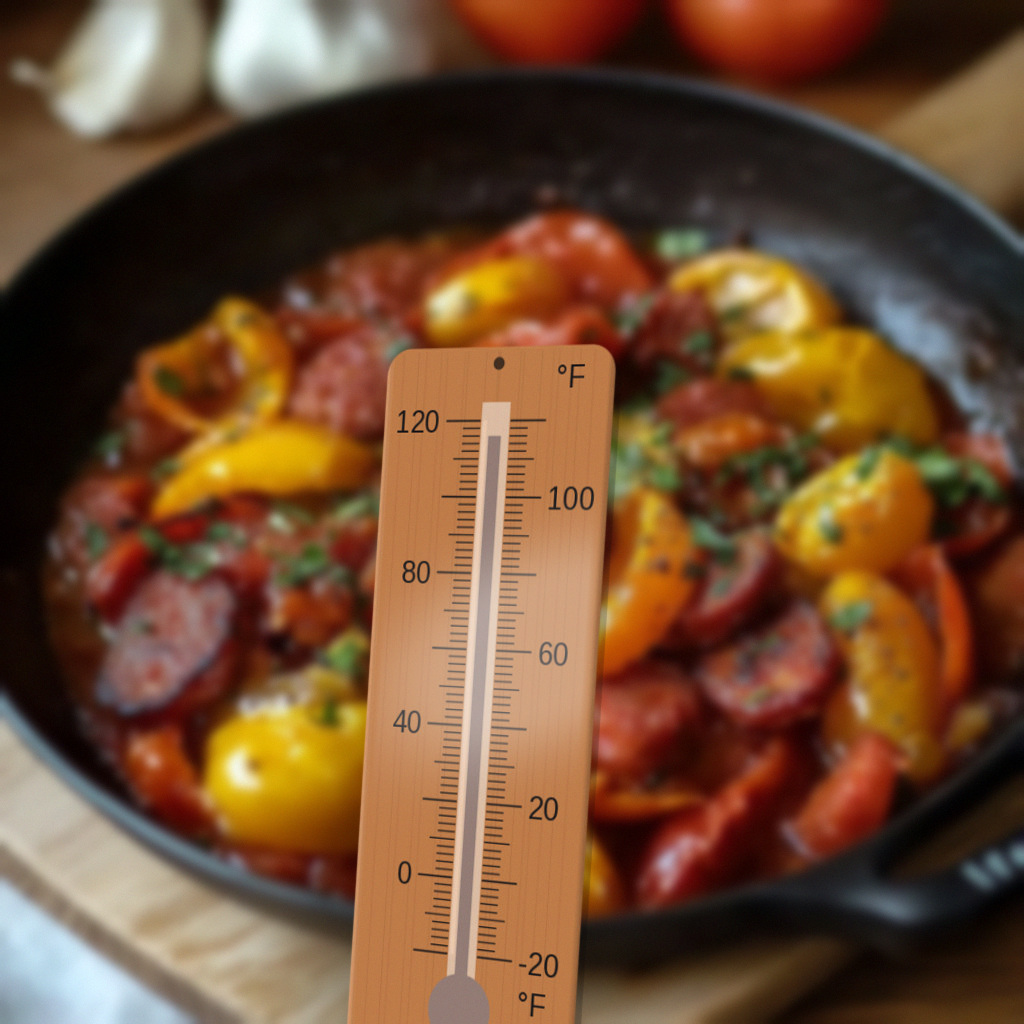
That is 116 °F
